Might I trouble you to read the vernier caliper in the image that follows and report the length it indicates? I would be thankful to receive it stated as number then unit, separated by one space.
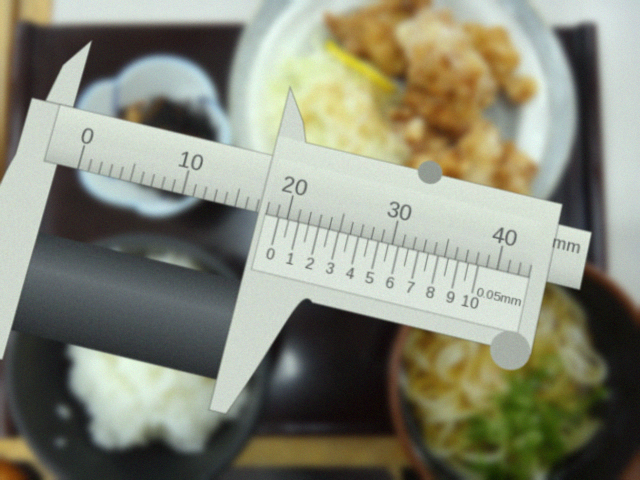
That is 19.2 mm
